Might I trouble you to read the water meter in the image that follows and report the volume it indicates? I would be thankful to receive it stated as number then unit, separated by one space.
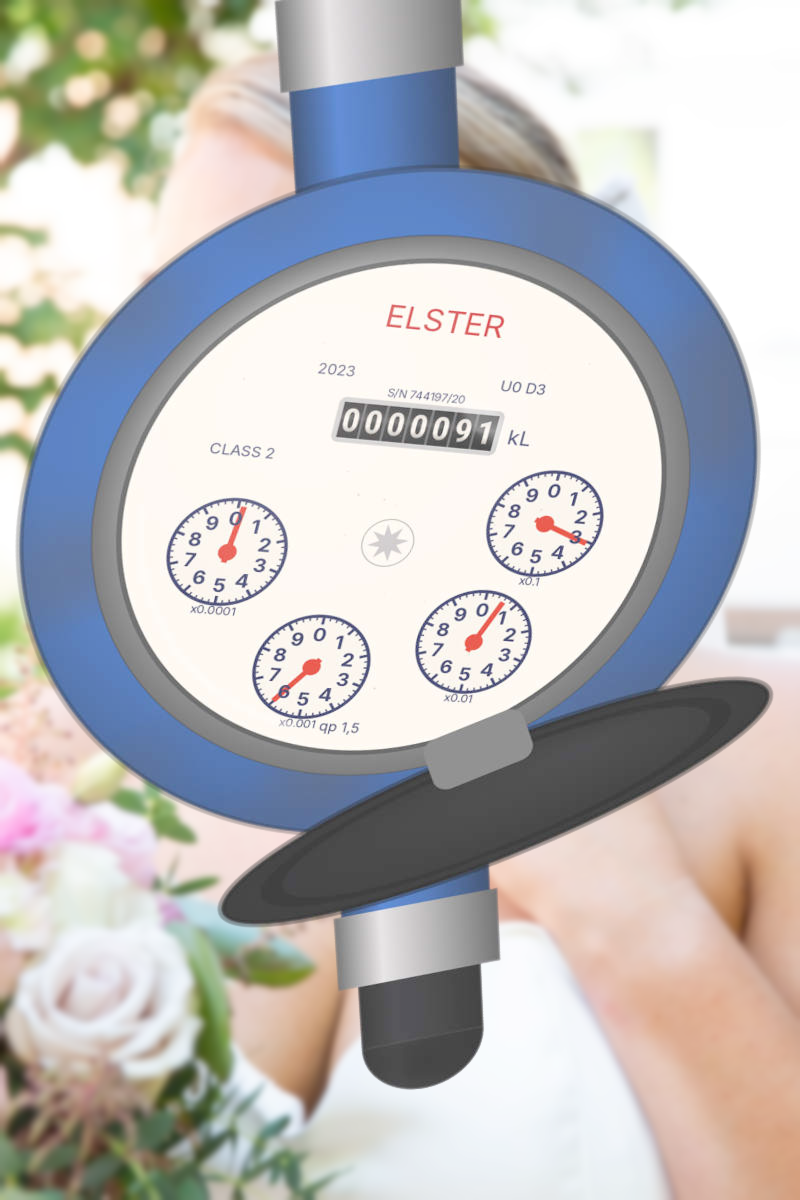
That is 91.3060 kL
